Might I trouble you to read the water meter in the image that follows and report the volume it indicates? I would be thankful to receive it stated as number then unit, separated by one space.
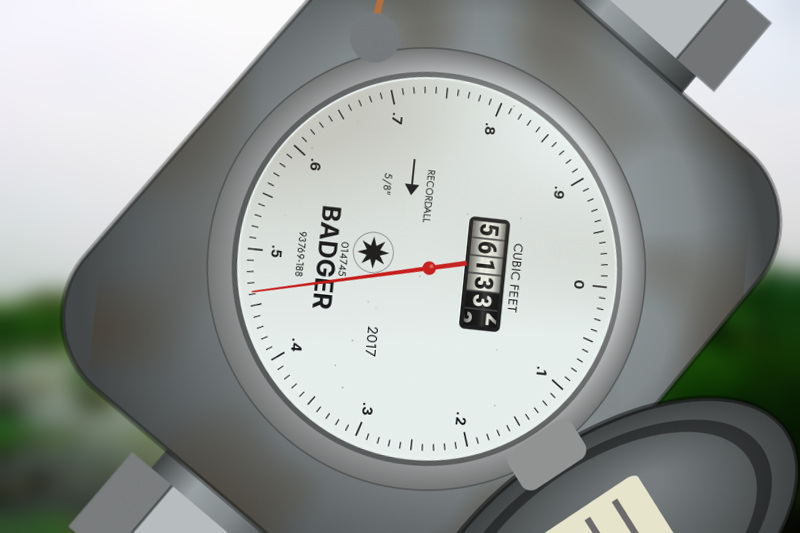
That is 561332.46 ft³
